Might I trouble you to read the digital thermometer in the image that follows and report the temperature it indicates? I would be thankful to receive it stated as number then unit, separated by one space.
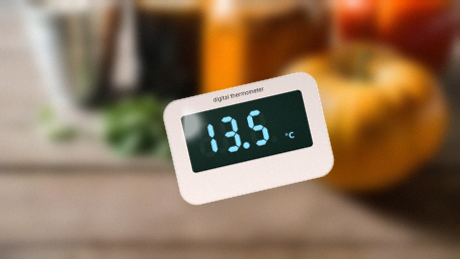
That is 13.5 °C
